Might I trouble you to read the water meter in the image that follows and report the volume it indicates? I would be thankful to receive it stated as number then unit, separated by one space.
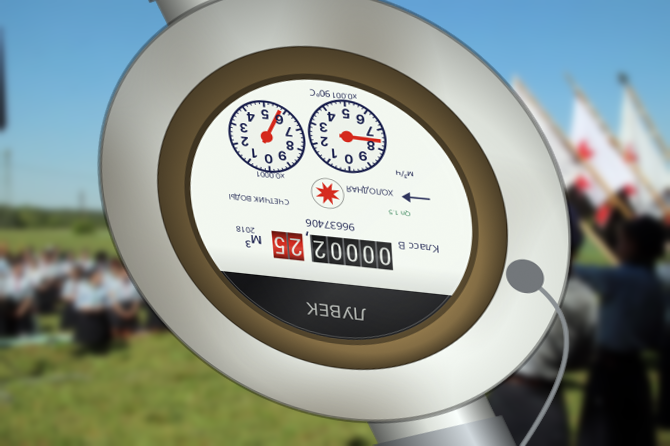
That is 2.2575 m³
